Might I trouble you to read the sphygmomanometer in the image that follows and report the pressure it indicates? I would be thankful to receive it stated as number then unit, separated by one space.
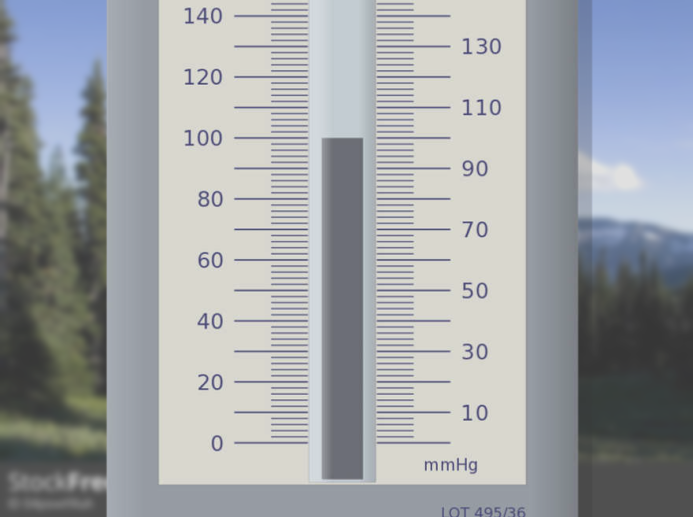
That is 100 mmHg
